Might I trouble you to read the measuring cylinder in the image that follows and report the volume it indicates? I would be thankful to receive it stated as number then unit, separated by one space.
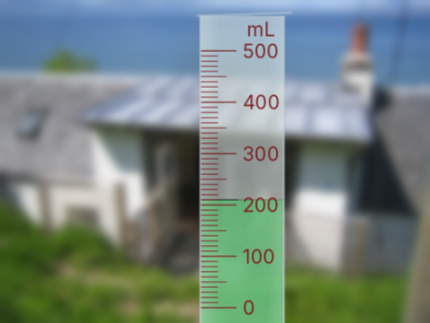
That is 210 mL
